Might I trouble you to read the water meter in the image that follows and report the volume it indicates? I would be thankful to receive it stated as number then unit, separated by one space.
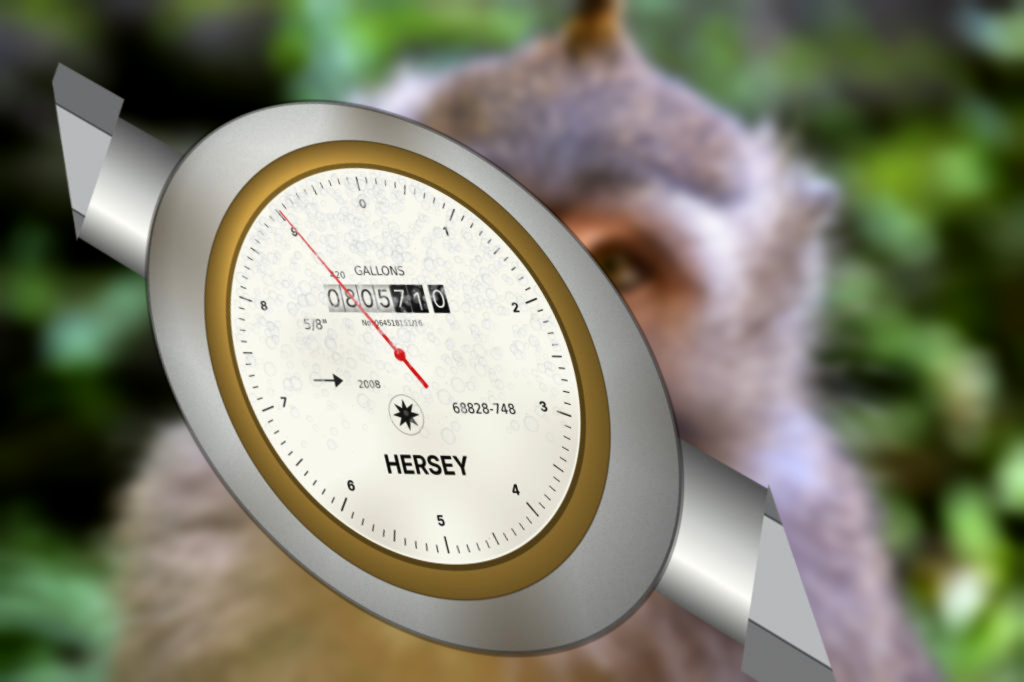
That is 805709.0 gal
